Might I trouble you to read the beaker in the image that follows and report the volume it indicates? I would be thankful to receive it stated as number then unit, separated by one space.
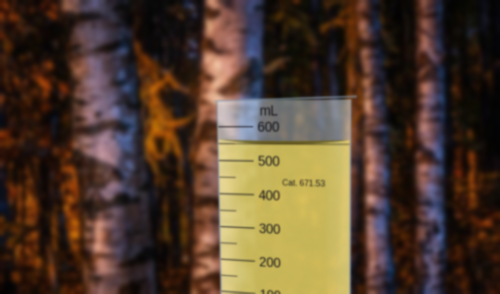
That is 550 mL
